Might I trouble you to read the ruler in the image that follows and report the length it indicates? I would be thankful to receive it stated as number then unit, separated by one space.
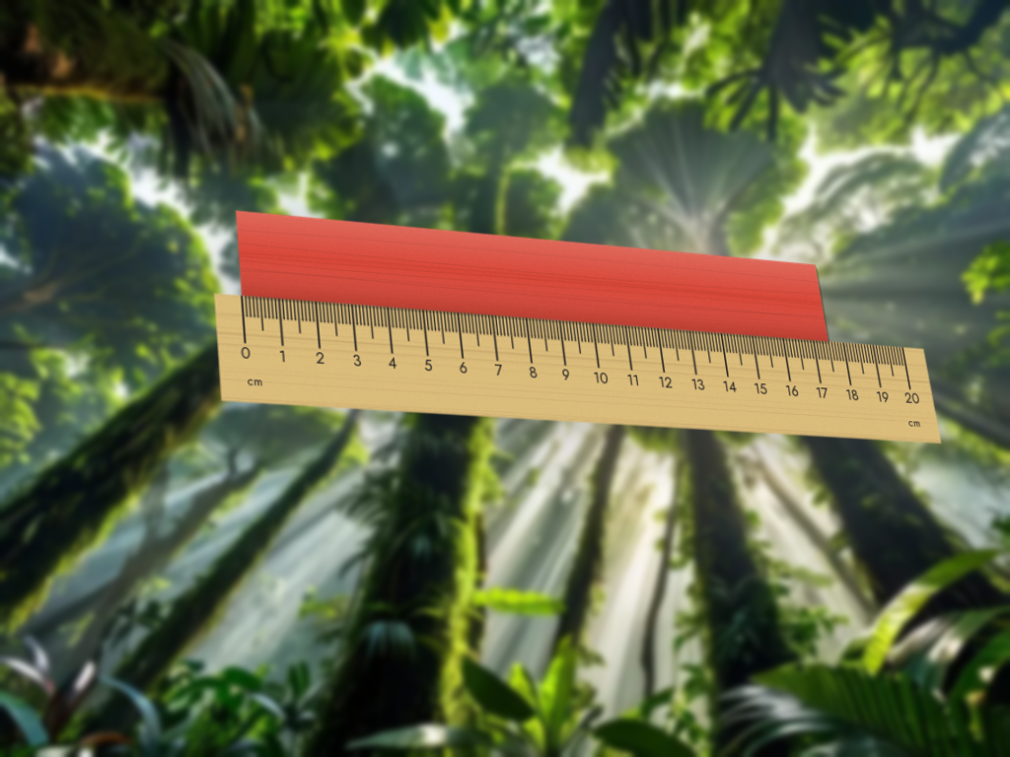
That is 17.5 cm
